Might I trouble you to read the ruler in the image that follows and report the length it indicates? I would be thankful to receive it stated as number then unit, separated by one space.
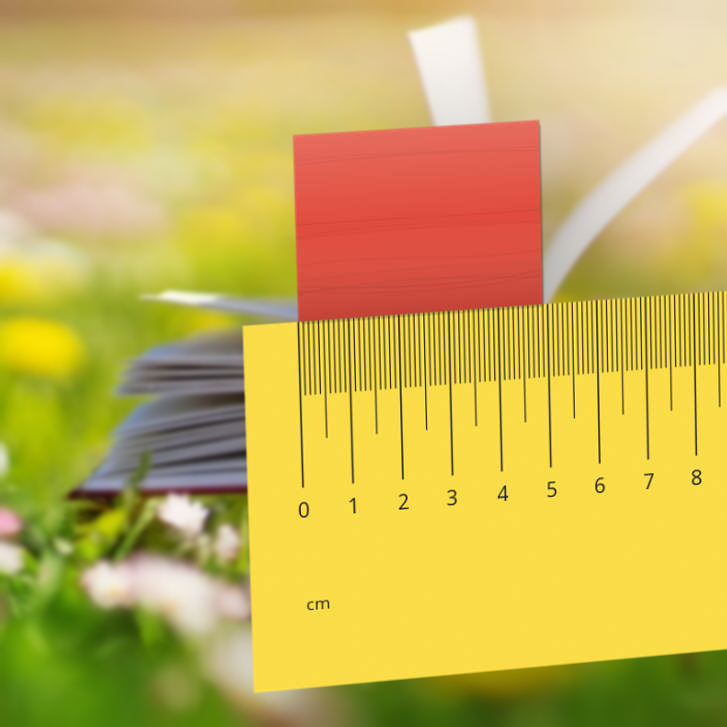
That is 4.9 cm
